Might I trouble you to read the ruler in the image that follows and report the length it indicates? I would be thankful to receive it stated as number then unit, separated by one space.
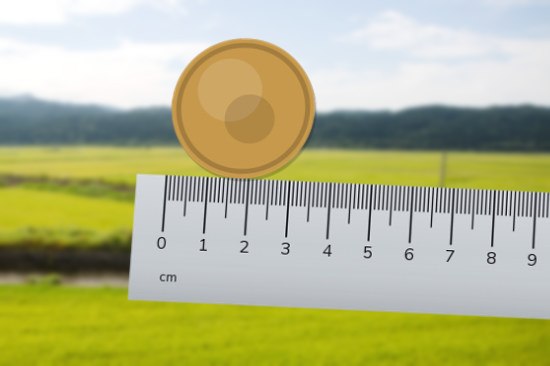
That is 3.5 cm
